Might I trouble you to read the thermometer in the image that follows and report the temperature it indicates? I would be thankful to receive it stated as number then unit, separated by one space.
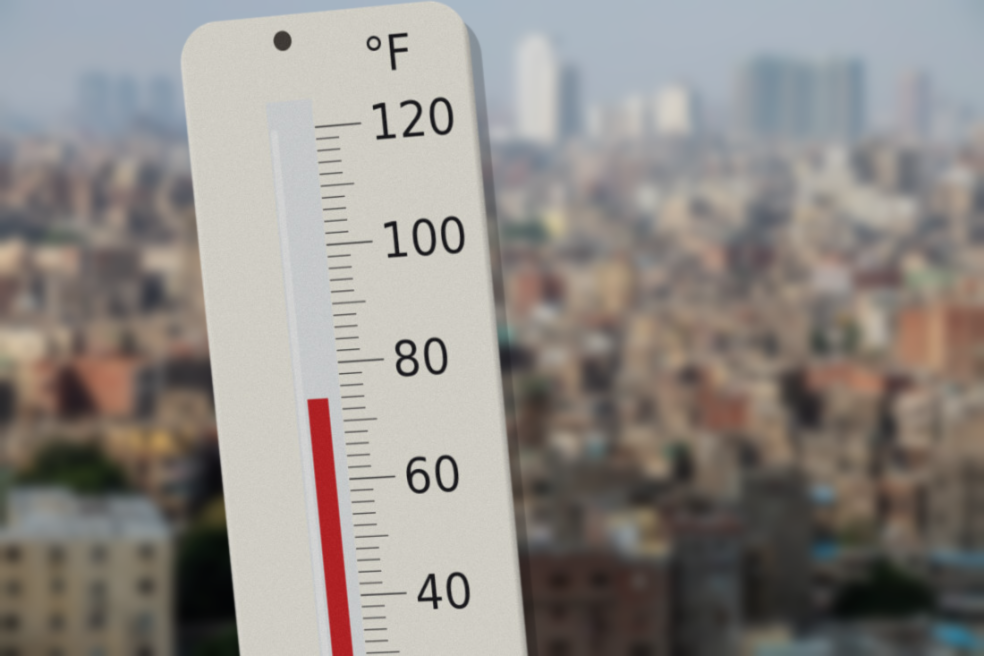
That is 74 °F
